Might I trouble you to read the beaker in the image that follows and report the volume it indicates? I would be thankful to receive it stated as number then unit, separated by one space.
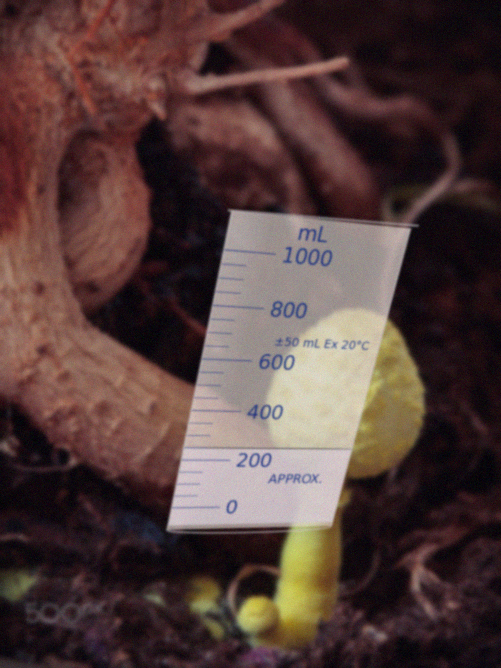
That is 250 mL
